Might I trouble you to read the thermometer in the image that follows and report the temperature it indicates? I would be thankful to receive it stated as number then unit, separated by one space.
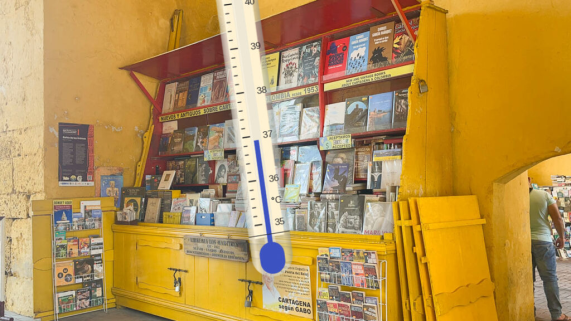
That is 36.9 °C
